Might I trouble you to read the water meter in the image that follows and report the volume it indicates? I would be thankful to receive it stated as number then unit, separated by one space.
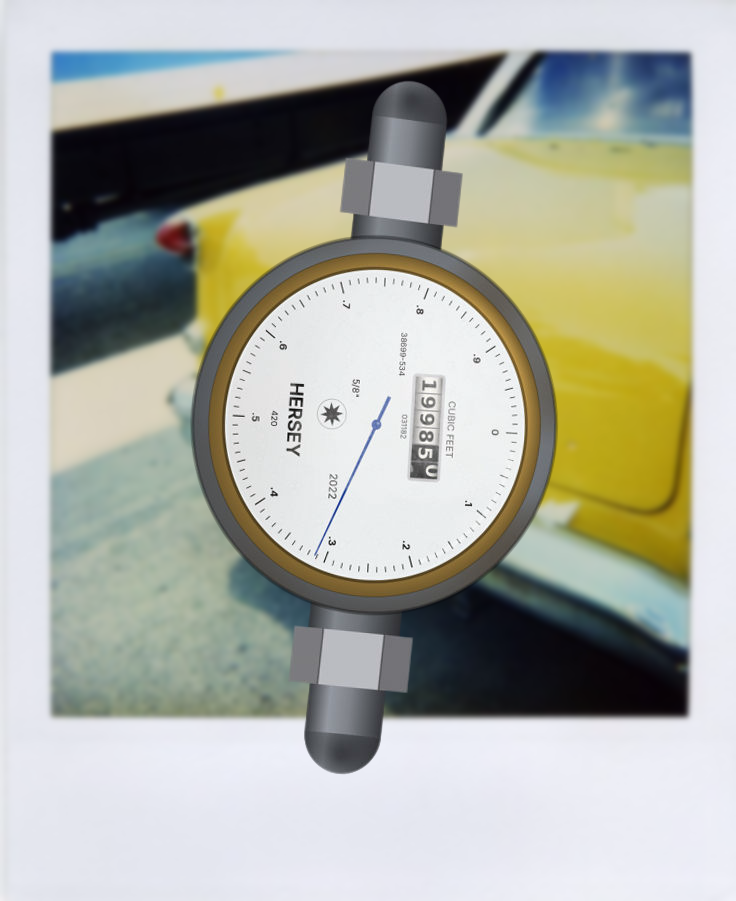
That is 199850.31 ft³
